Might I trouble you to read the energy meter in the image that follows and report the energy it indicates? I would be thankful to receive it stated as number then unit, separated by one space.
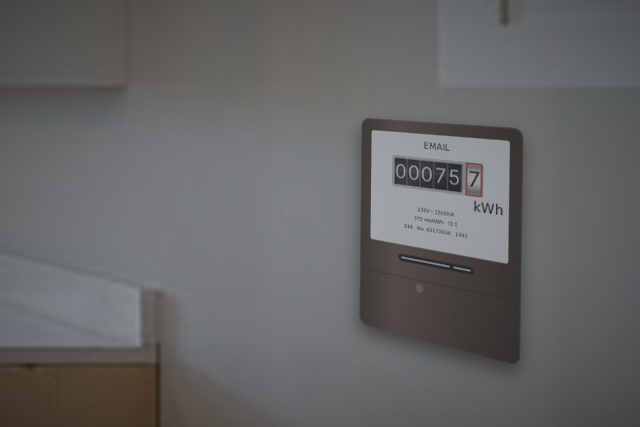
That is 75.7 kWh
